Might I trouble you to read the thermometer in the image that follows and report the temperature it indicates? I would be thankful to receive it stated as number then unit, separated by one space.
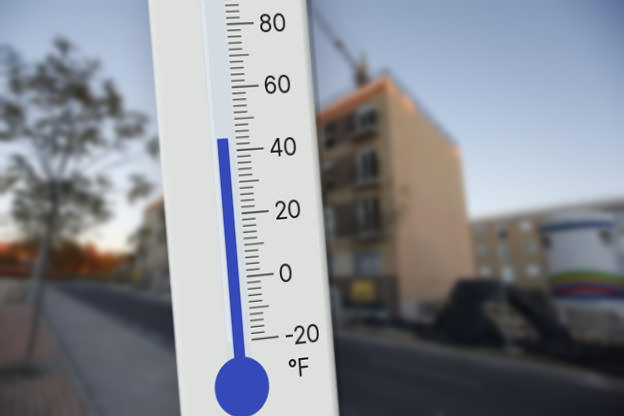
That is 44 °F
